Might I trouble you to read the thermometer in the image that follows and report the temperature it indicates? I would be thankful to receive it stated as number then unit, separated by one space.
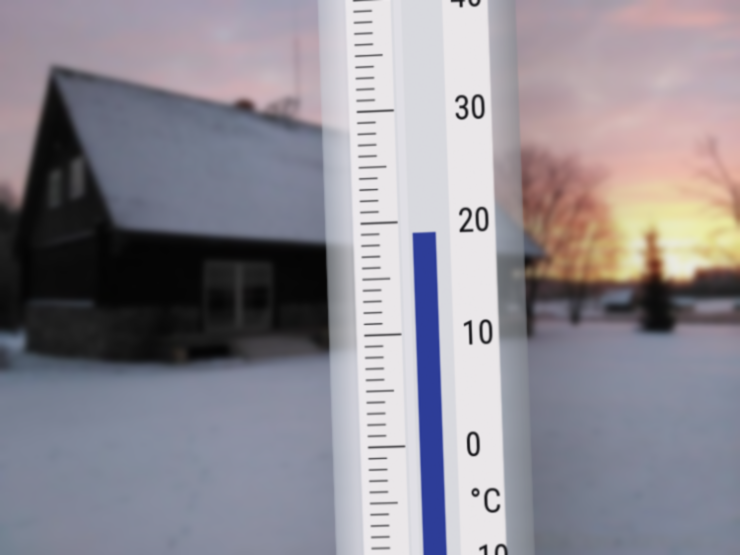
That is 19 °C
